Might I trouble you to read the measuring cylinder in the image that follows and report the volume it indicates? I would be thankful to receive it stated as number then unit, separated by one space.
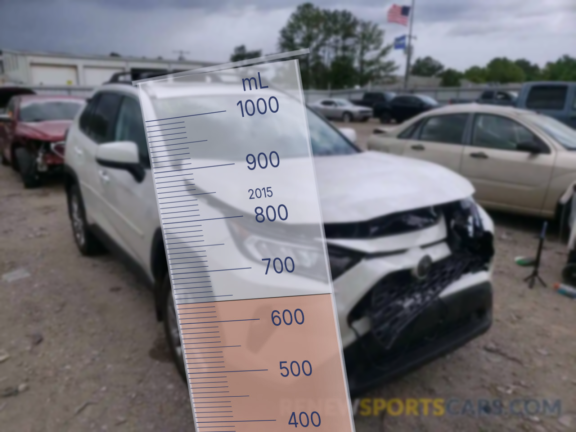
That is 640 mL
